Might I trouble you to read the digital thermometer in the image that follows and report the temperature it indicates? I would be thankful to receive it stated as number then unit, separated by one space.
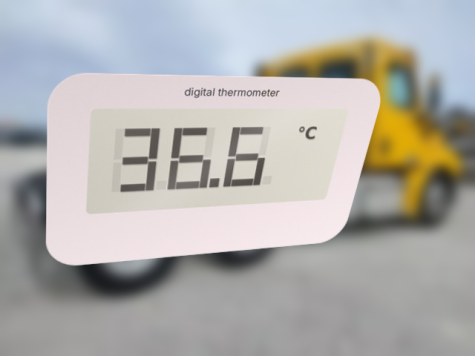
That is 36.6 °C
